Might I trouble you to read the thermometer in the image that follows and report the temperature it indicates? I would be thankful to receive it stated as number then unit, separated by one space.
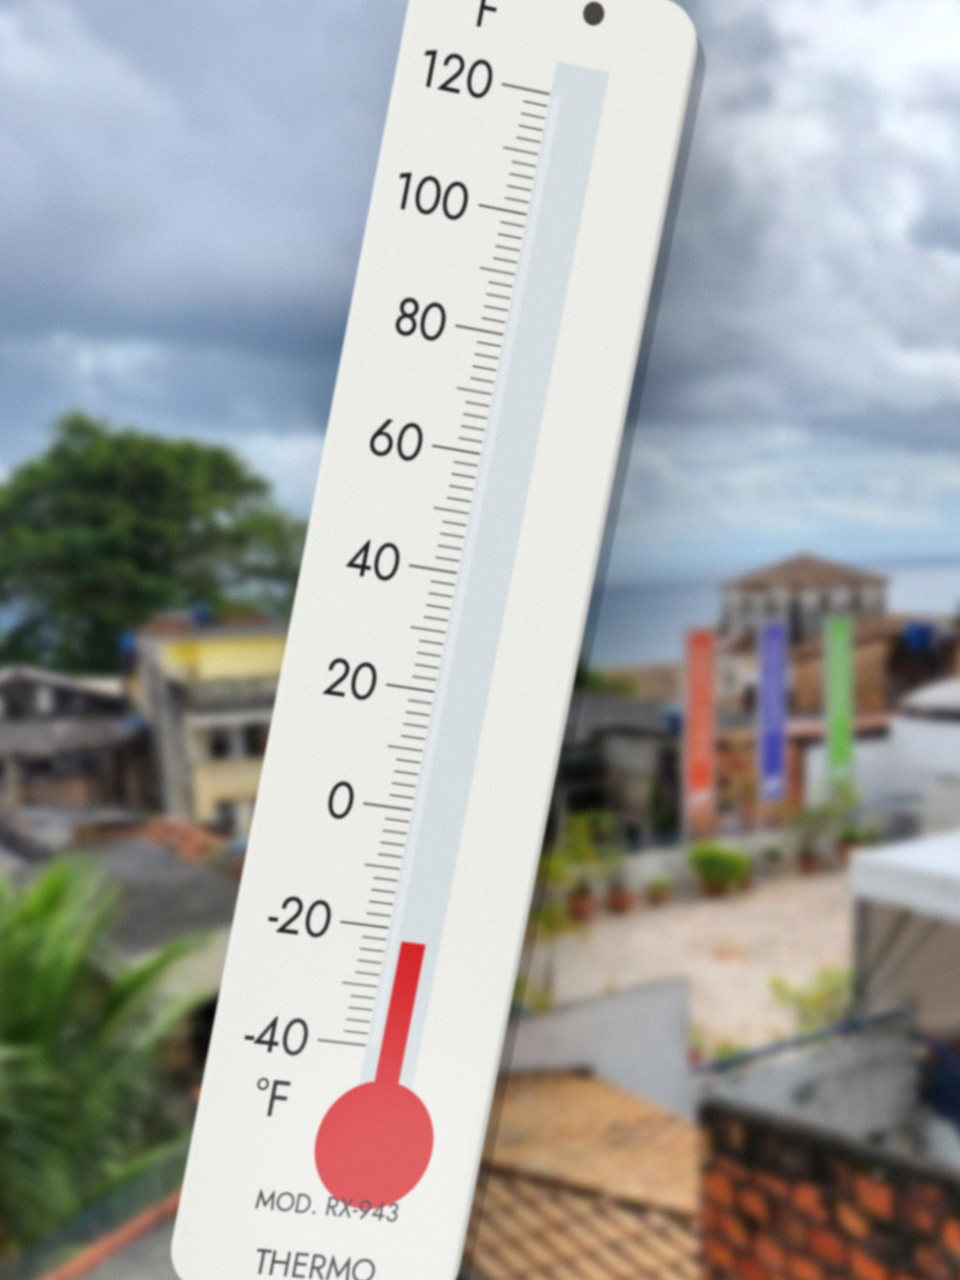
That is -22 °F
